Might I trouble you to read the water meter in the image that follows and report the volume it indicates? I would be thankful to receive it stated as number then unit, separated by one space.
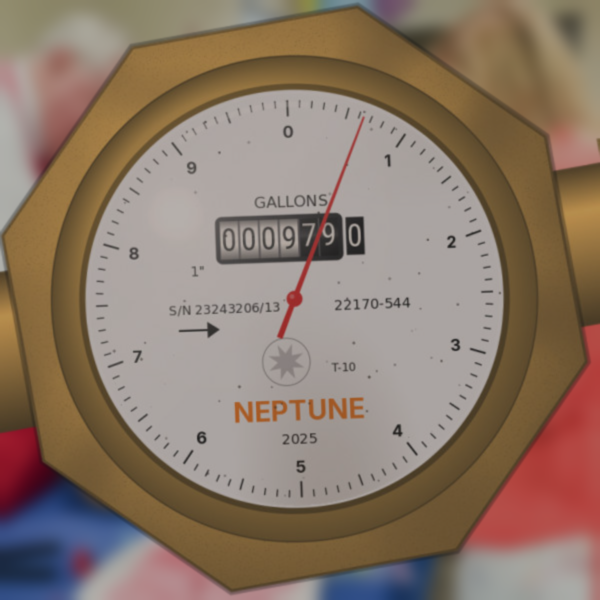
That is 9790.6 gal
